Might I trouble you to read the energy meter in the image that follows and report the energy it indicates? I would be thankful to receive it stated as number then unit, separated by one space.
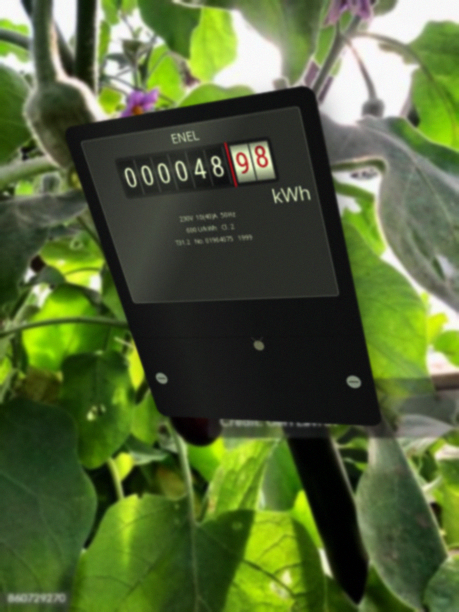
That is 48.98 kWh
